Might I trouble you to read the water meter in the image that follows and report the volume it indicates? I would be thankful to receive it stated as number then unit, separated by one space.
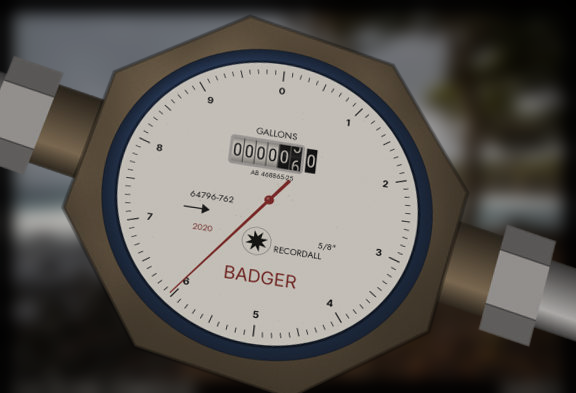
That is 56.0 gal
